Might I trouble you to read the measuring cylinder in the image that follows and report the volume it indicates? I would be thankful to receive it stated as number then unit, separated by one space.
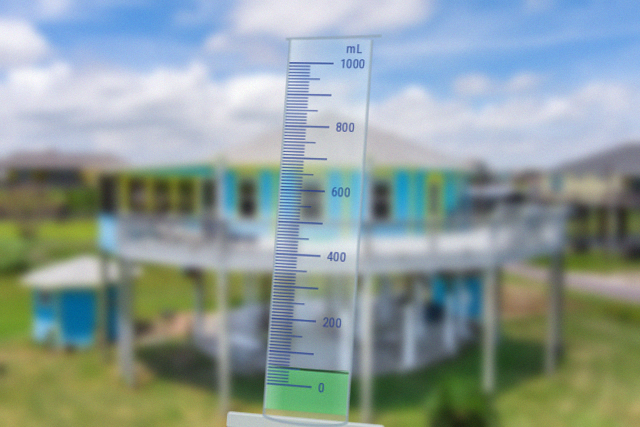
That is 50 mL
